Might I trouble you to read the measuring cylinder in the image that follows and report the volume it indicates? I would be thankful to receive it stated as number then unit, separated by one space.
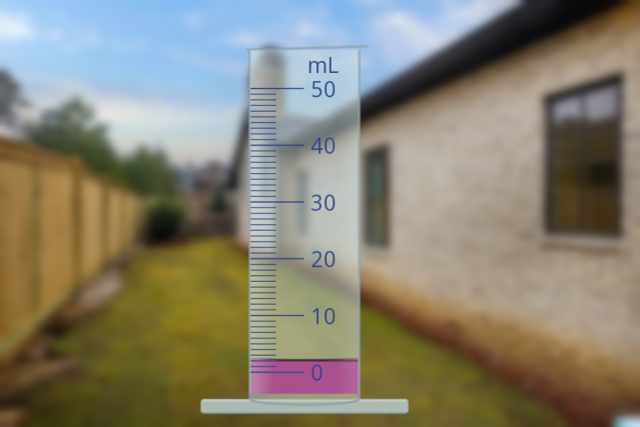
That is 2 mL
